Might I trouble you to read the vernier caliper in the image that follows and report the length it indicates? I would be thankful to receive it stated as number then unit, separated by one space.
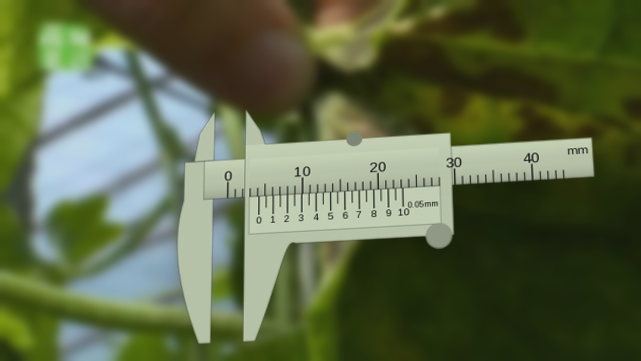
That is 4.2 mm
